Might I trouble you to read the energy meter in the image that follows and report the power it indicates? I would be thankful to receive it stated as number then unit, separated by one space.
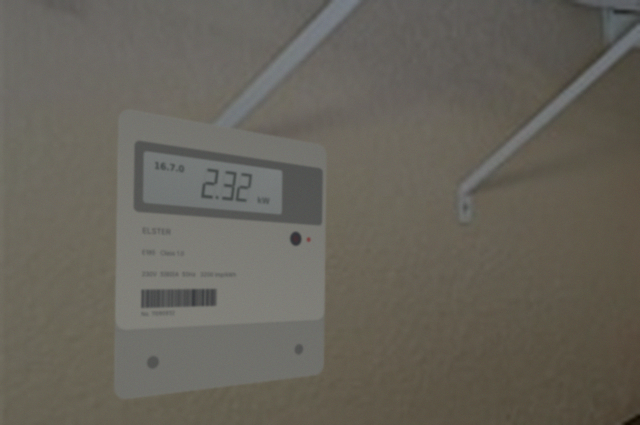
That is 2.32 kW
